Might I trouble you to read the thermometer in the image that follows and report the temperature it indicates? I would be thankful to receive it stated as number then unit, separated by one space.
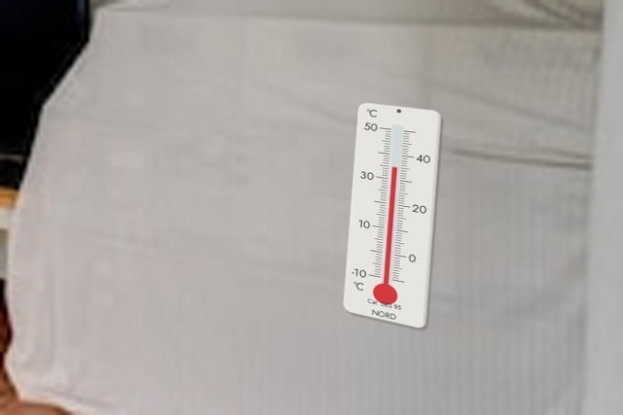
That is 35 °C
